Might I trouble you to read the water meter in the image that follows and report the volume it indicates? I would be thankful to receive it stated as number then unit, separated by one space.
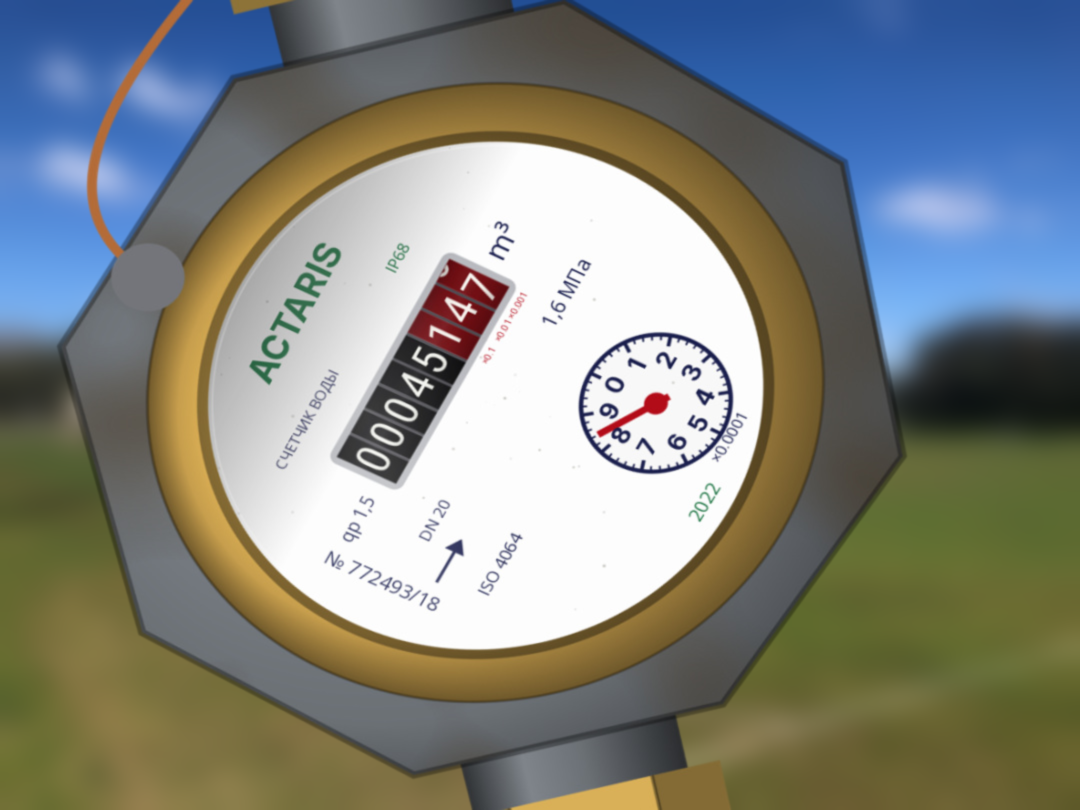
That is 45.1468 m³
